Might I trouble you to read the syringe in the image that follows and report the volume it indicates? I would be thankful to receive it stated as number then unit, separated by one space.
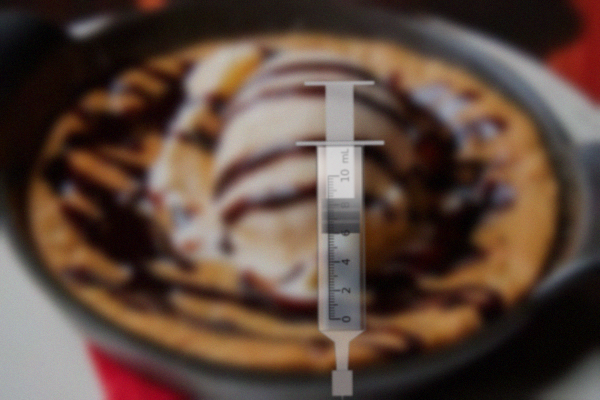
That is 6 mL
